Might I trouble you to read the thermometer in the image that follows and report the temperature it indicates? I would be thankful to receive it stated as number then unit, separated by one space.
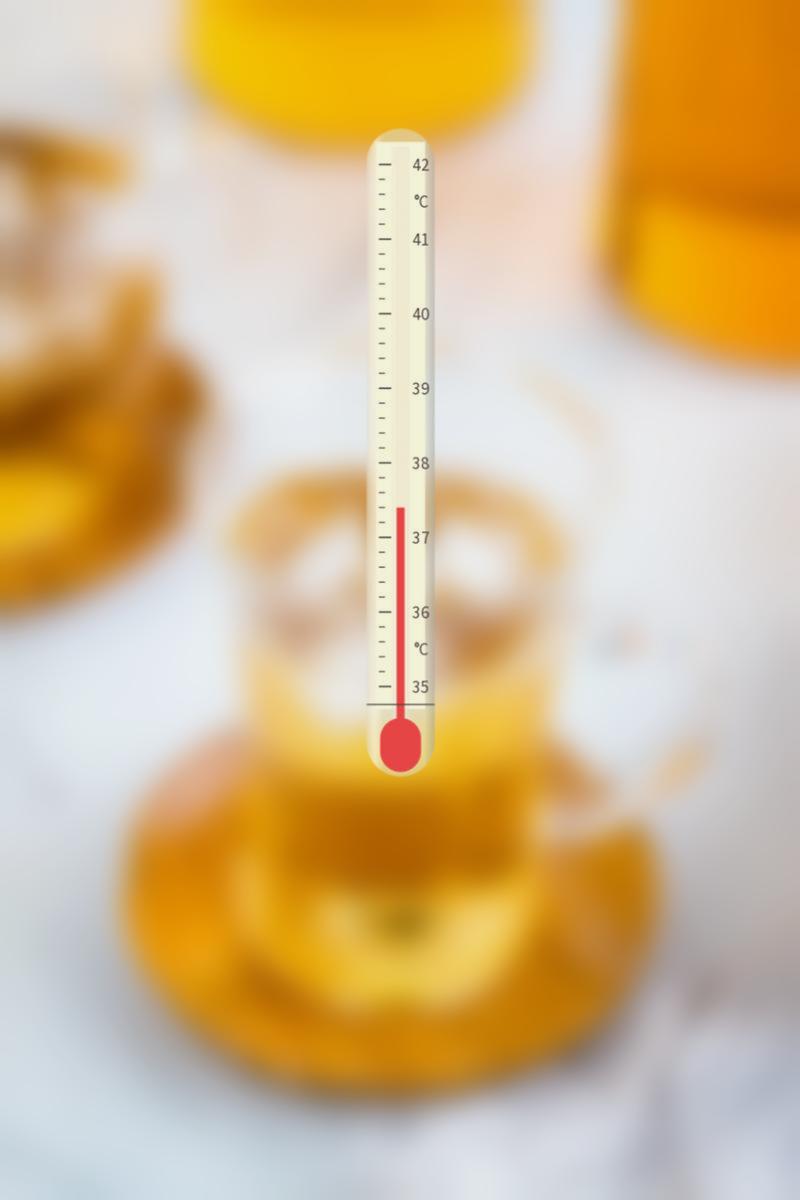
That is 37.4 °C
